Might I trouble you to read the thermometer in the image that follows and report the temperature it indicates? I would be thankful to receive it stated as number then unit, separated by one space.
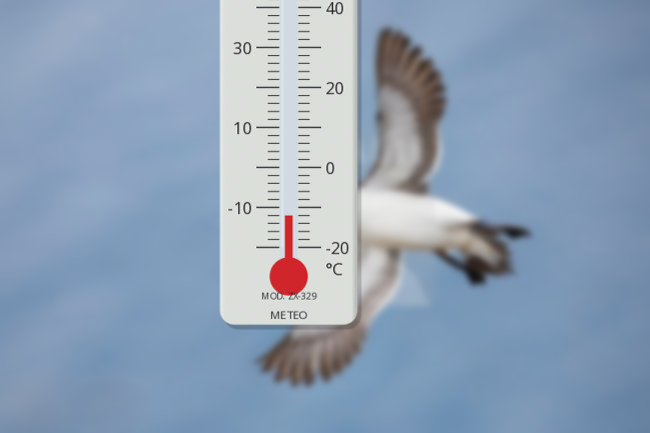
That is -12 °C
